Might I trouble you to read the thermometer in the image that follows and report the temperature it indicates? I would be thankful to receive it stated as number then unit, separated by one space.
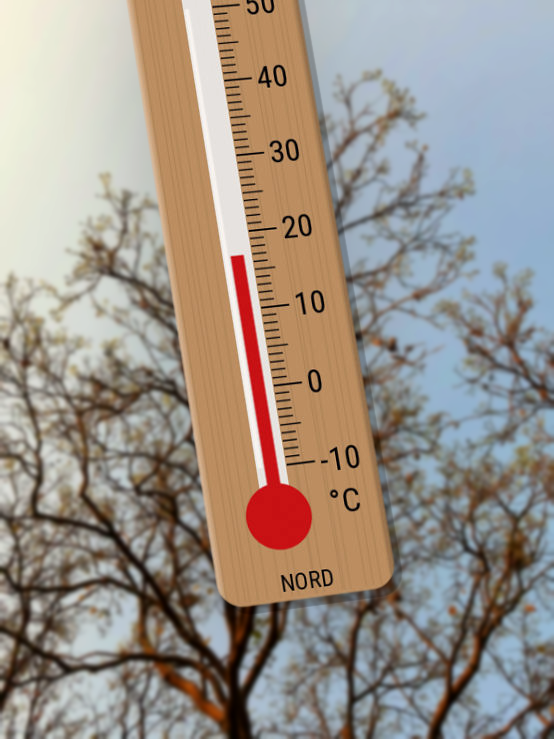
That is 17 °C
